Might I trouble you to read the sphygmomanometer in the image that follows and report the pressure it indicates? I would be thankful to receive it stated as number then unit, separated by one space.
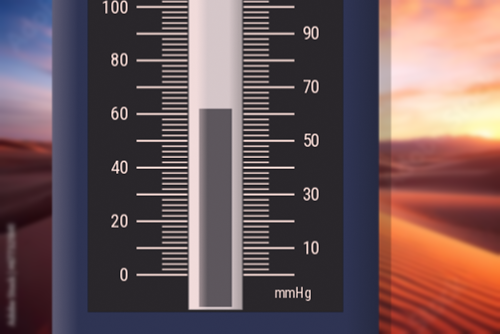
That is 62 mmHg
